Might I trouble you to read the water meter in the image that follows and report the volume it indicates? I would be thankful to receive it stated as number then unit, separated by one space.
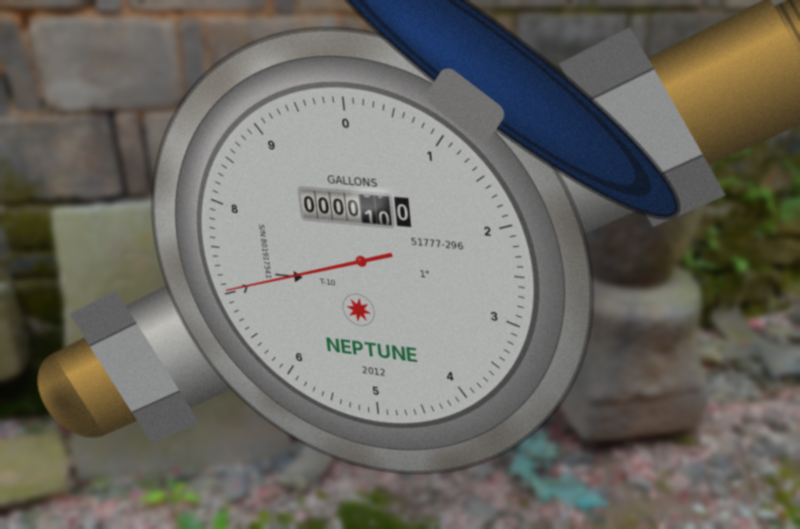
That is 97.0 gal
